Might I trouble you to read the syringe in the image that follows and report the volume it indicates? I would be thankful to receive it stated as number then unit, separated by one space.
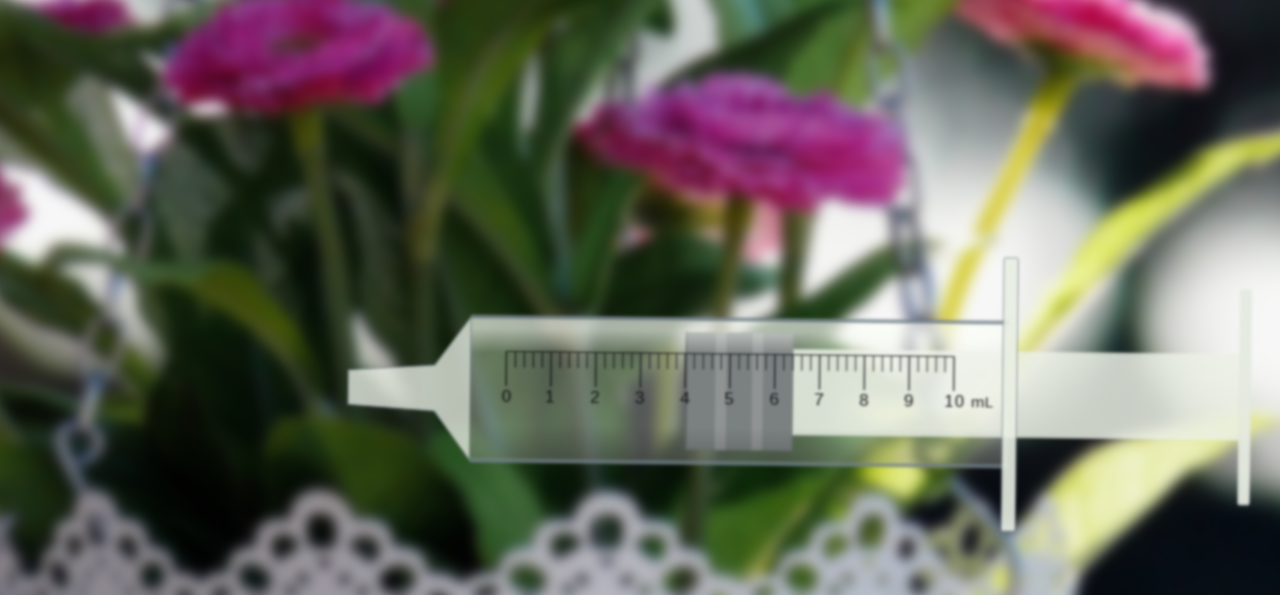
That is 4 mL
